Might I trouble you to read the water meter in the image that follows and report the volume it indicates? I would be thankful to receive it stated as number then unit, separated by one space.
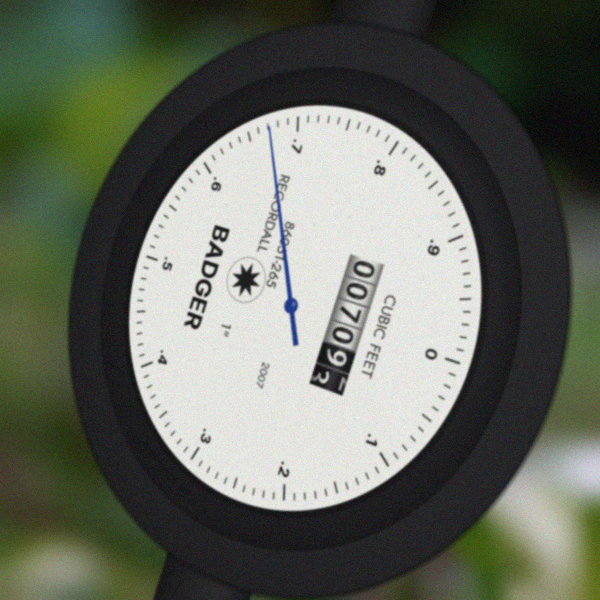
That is 7092.67 ft³
